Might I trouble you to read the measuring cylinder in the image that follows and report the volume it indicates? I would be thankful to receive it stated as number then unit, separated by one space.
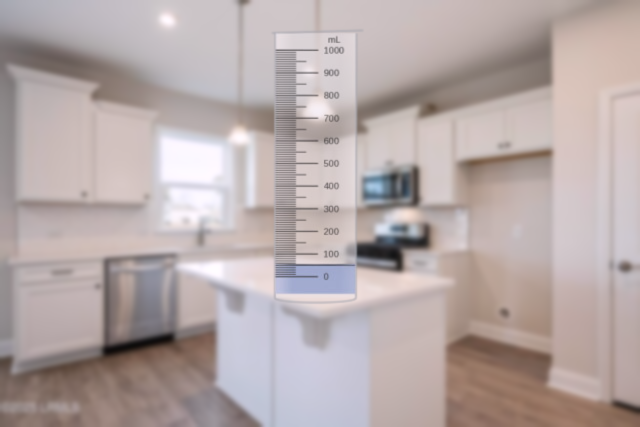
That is 50 mL
